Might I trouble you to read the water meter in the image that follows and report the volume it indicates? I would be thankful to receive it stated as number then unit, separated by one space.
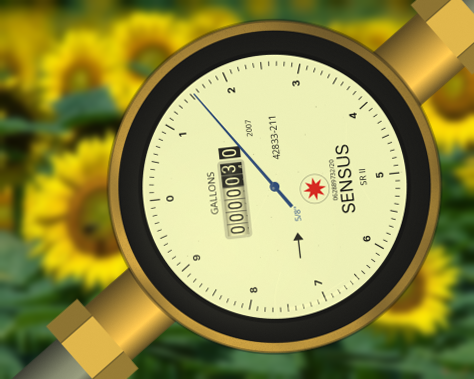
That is 31.5 gal
